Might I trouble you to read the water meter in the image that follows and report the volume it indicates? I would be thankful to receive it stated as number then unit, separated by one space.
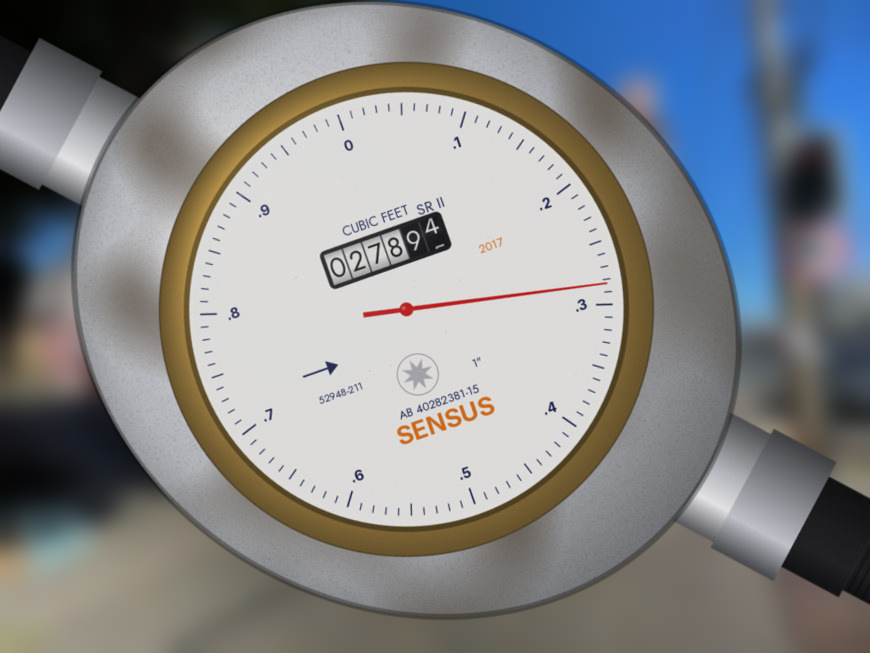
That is 27894.28 ft³
